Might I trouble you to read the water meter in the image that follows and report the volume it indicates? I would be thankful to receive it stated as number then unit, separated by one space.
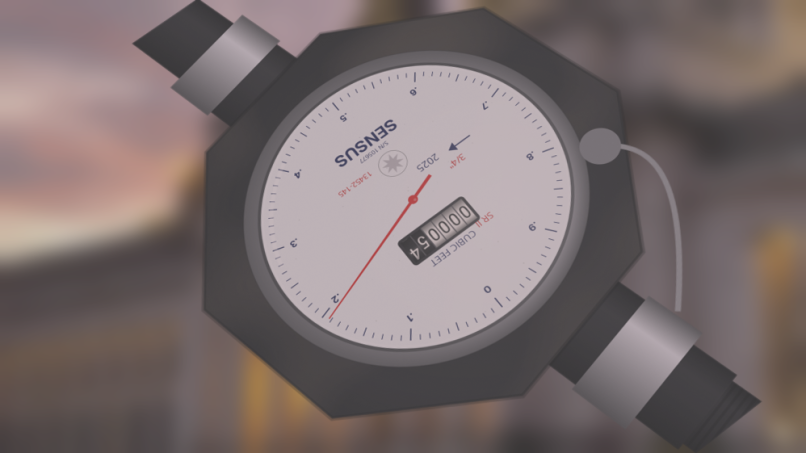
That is 54.19 ft³
